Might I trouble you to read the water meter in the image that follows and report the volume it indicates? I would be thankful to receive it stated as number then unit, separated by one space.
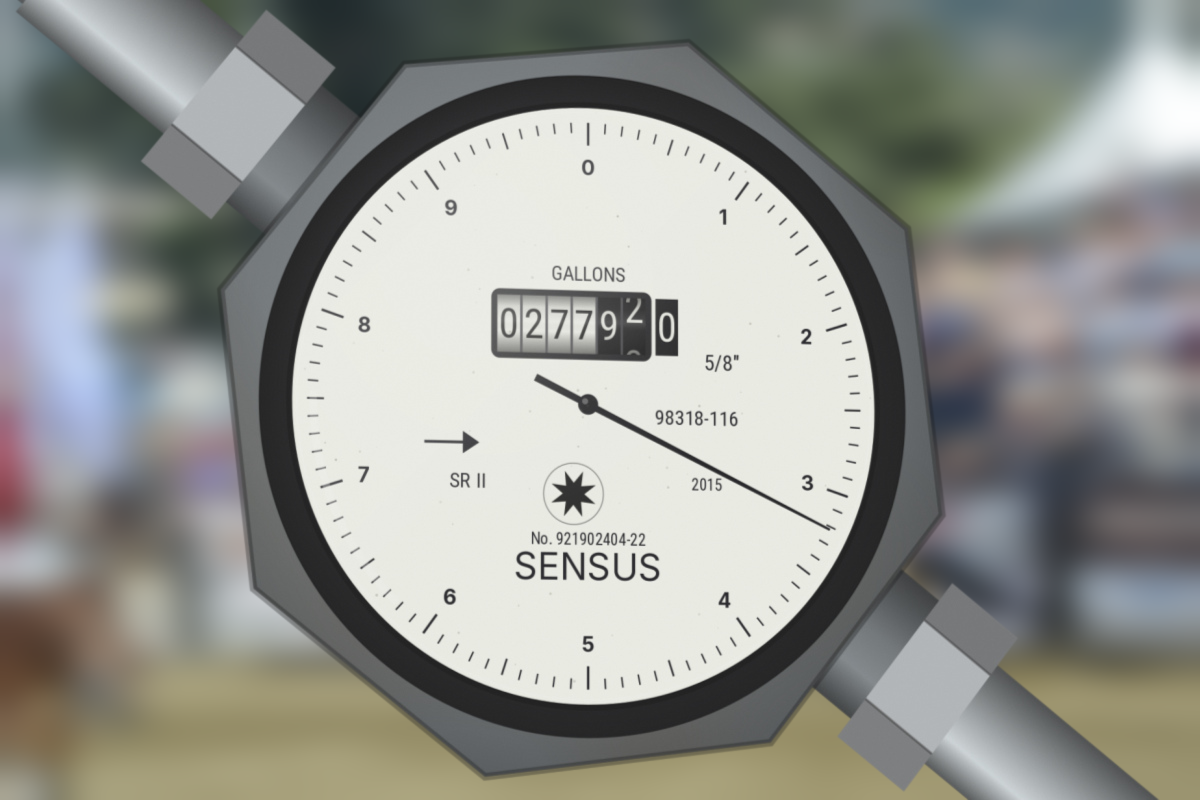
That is 277923.2 gal
